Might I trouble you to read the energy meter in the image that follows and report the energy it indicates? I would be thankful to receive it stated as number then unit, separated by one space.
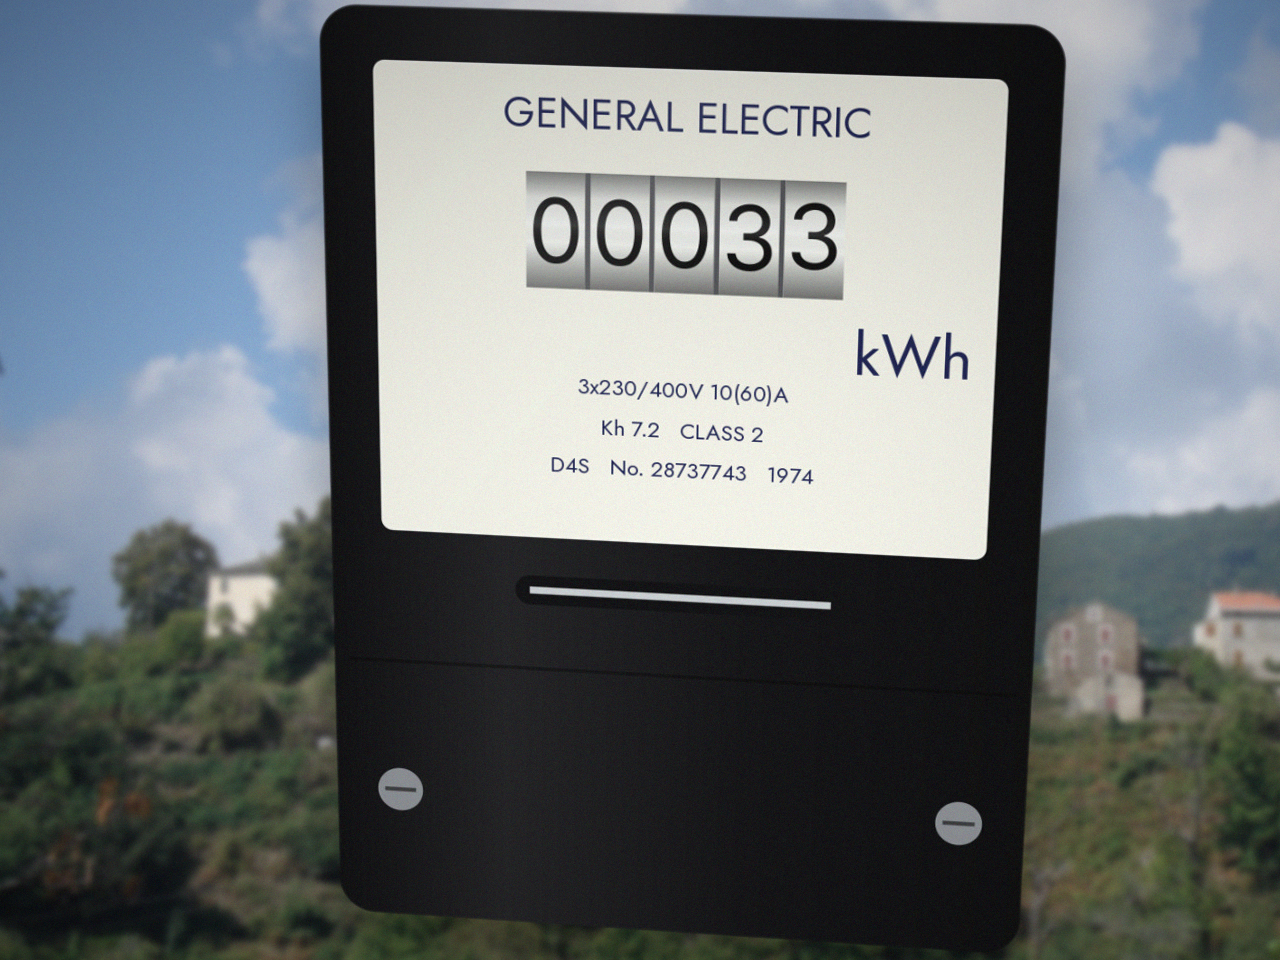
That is 33 kWh
